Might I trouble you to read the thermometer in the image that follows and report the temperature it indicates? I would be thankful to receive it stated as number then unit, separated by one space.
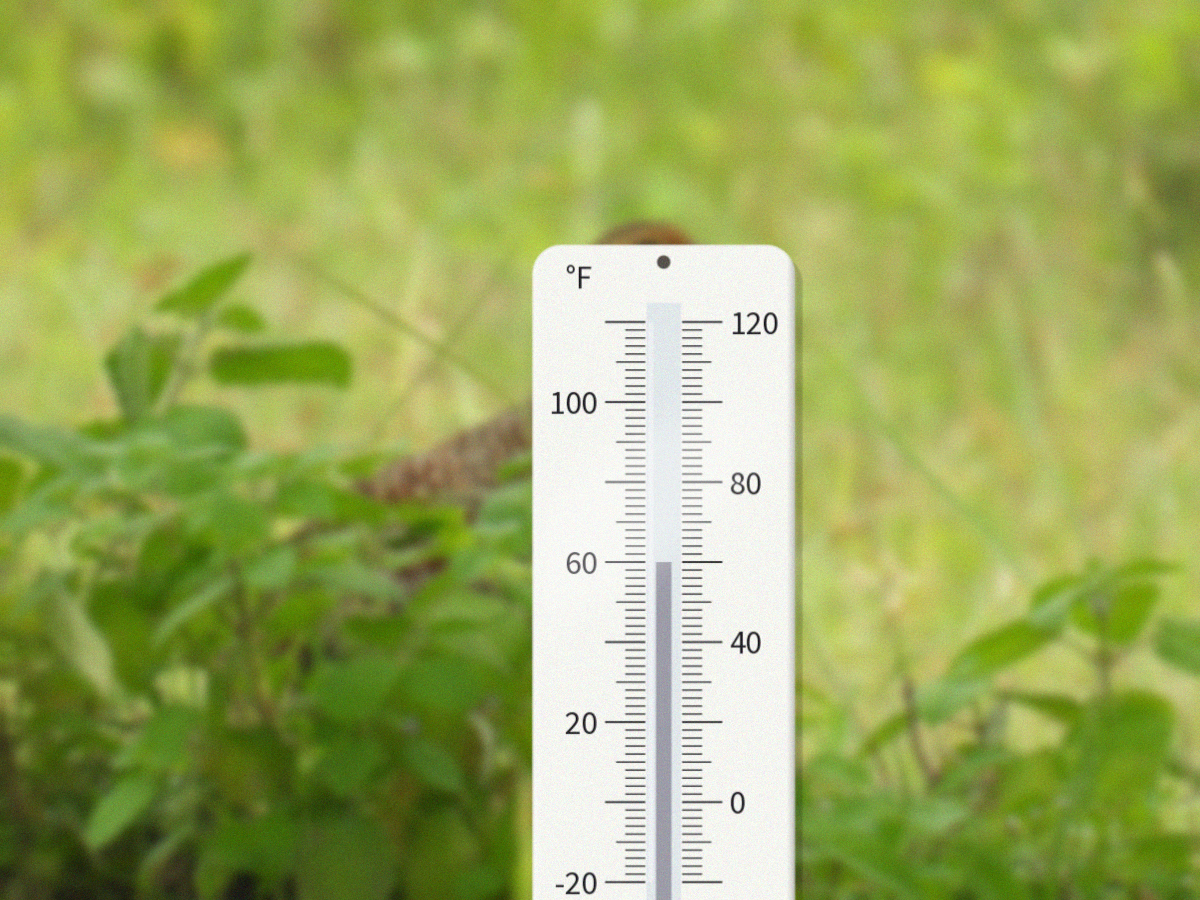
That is 60 °F
